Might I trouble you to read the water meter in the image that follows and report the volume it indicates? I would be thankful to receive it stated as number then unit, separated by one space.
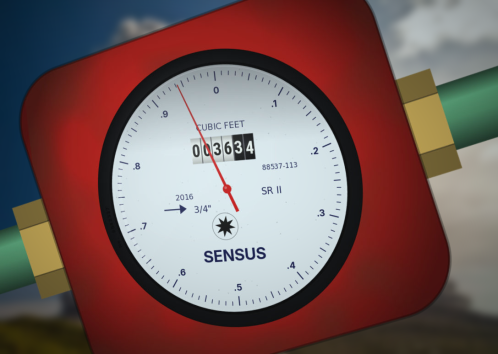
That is 3633.94 ft³
